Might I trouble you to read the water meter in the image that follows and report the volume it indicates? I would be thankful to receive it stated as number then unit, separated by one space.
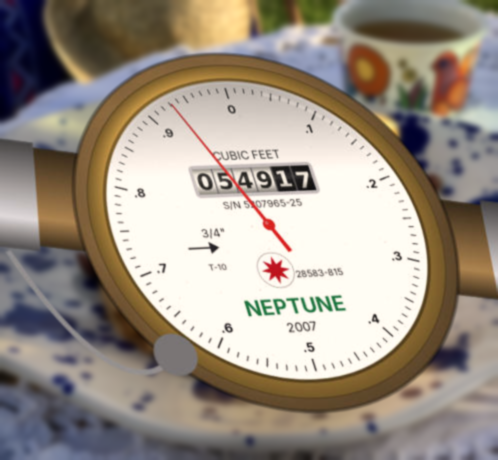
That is 54916.93 ft³
